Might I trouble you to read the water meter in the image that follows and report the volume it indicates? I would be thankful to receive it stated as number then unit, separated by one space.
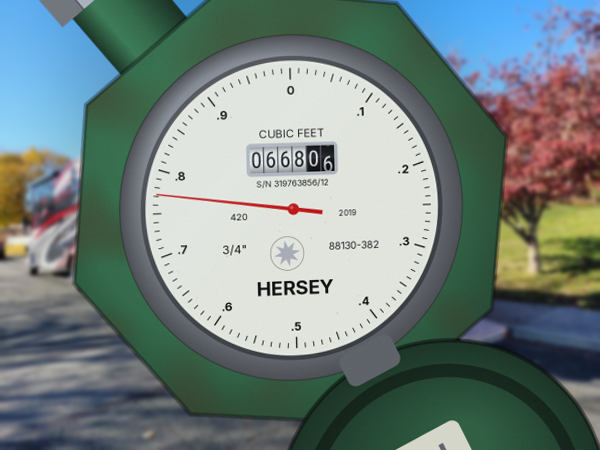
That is 66805.77 ft³
